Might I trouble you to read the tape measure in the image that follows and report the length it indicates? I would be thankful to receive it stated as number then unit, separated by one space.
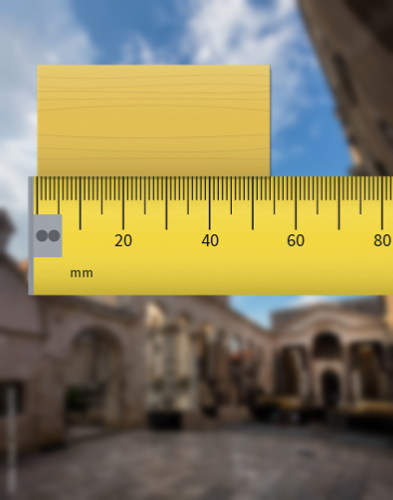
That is 54 mm
